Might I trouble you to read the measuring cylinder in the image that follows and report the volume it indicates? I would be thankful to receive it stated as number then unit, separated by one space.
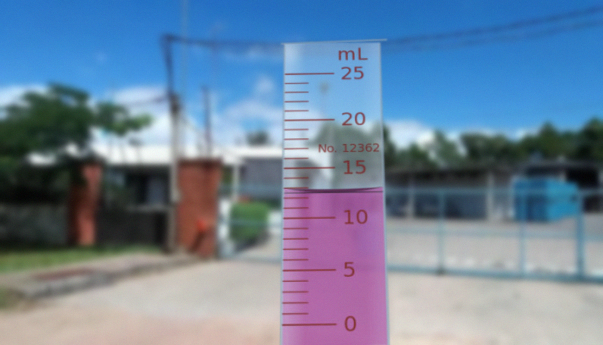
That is 12.5 mL
